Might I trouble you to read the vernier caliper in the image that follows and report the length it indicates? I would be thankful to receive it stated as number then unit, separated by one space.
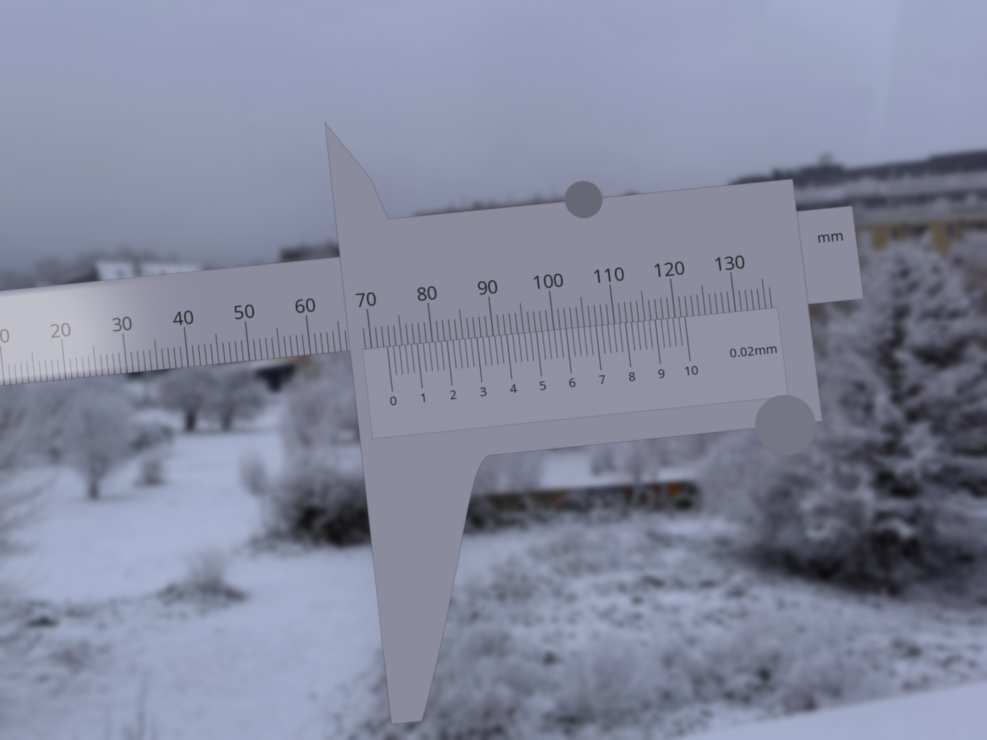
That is 72.6 mm
